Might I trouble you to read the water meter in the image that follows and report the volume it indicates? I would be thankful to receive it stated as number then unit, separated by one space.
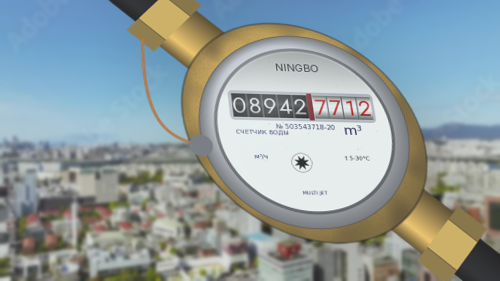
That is 8942.7712 m³
